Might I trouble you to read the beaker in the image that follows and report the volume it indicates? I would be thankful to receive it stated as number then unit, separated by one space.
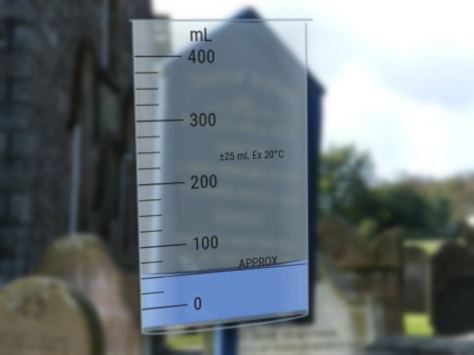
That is 50 mL
